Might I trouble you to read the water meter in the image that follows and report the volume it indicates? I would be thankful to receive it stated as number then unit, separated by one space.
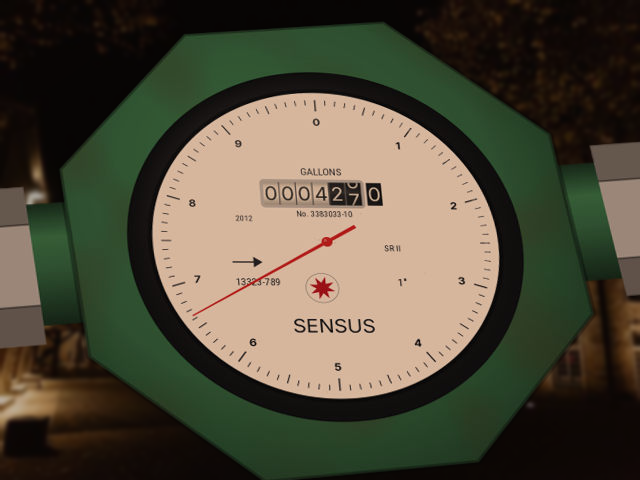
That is 4266.6 gal
